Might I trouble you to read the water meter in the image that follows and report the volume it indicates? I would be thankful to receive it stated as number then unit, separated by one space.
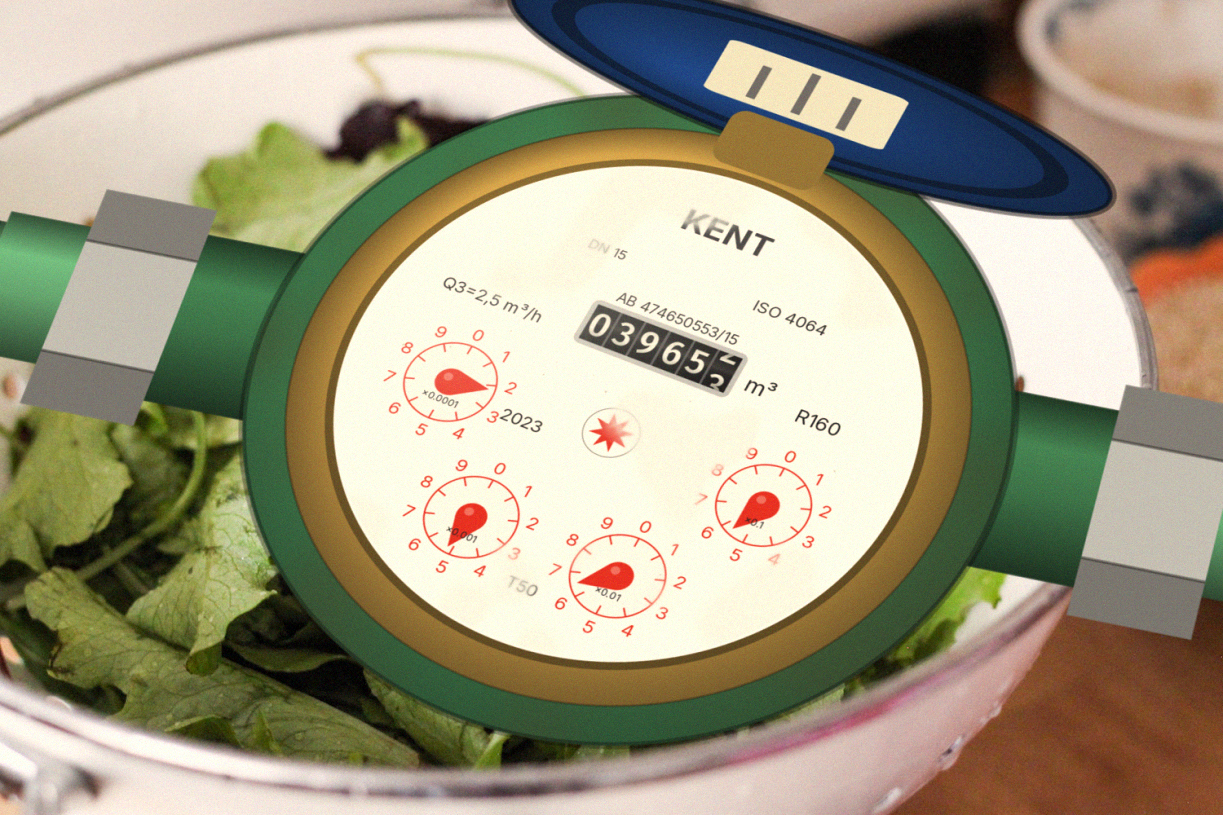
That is 39652.5652 m³
